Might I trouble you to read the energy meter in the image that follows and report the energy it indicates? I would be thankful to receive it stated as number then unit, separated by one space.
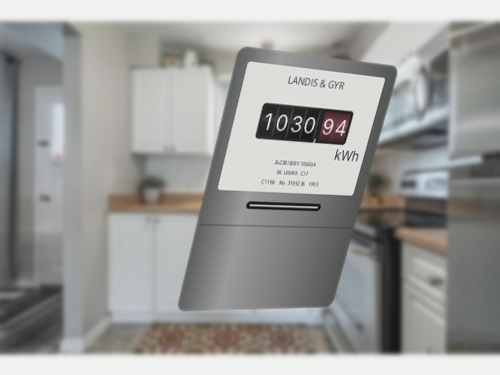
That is 1030.94 kWh
